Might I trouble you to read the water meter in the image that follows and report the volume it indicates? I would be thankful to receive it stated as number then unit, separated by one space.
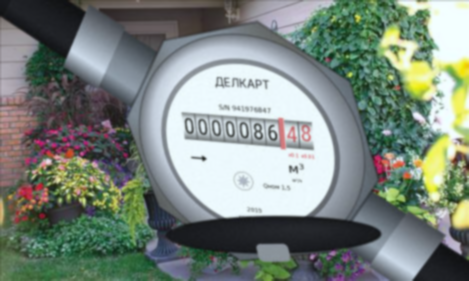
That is 86.48 m³
